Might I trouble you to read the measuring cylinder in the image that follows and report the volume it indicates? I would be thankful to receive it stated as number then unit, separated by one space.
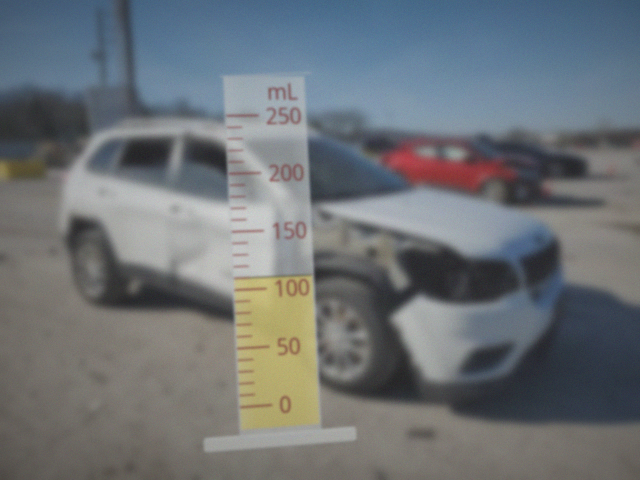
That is 110 mL
